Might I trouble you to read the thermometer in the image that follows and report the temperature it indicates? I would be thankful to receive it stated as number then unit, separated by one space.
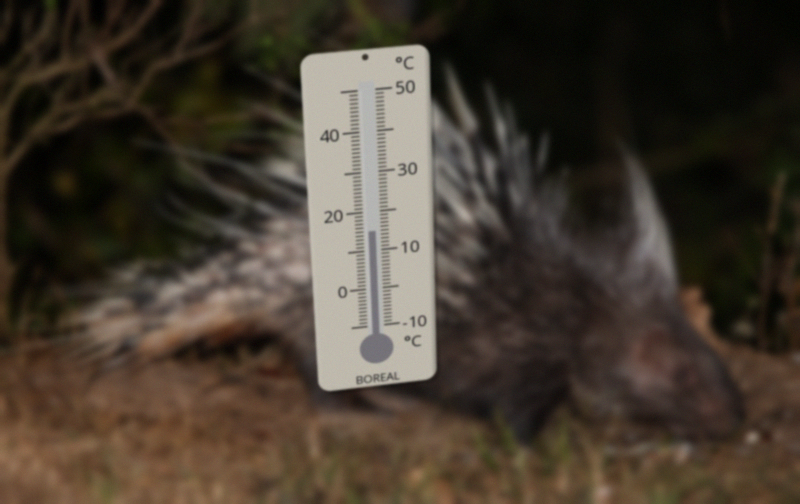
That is 15 °C
